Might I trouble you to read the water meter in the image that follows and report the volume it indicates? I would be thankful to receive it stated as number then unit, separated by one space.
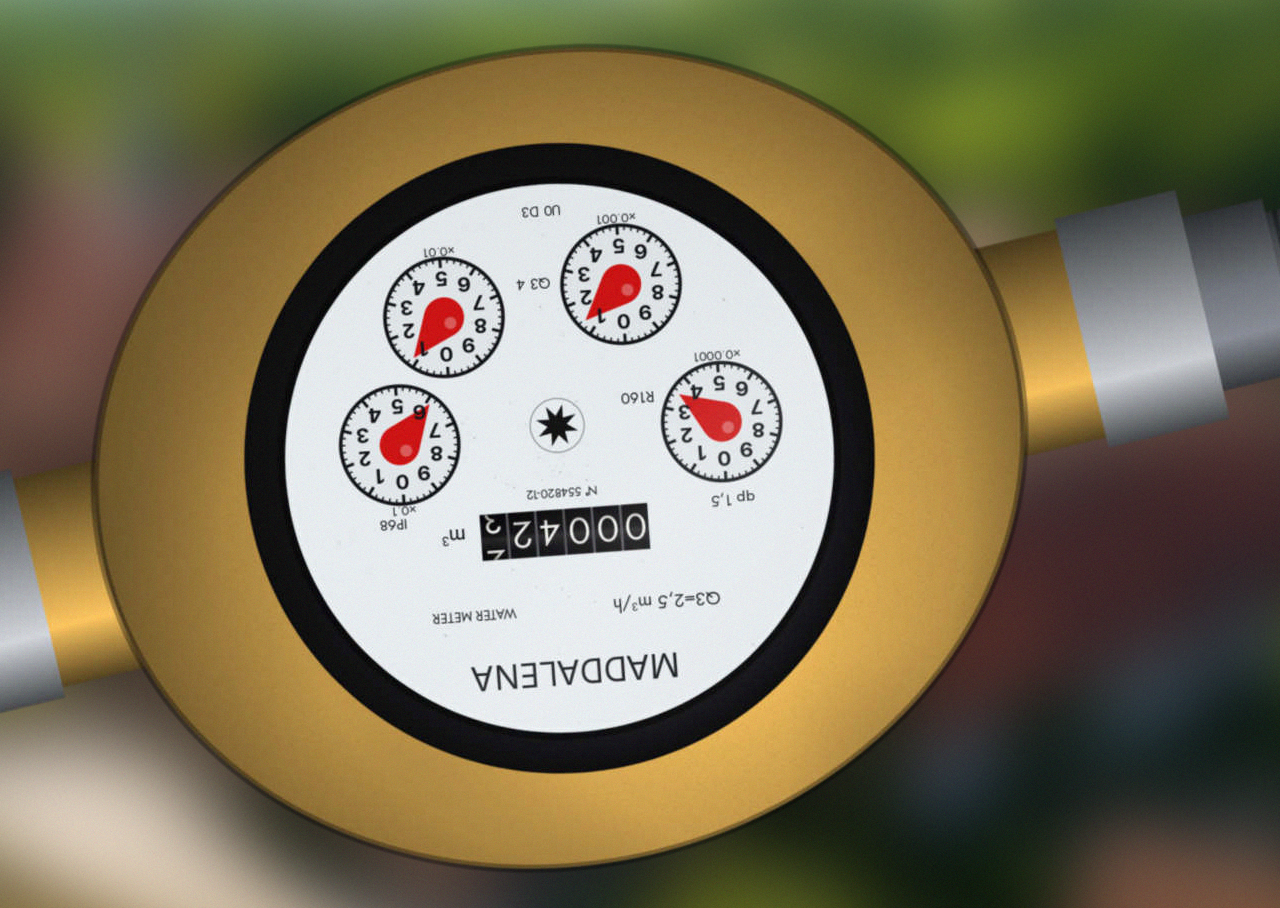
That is 422.6113 m³
